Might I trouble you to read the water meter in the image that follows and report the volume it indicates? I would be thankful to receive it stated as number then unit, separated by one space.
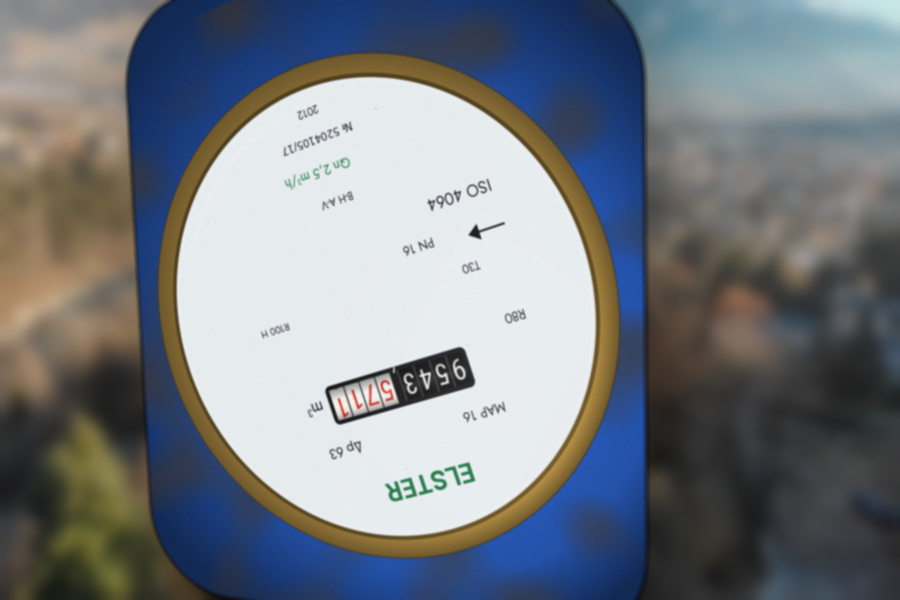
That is 9543.5711 m³
